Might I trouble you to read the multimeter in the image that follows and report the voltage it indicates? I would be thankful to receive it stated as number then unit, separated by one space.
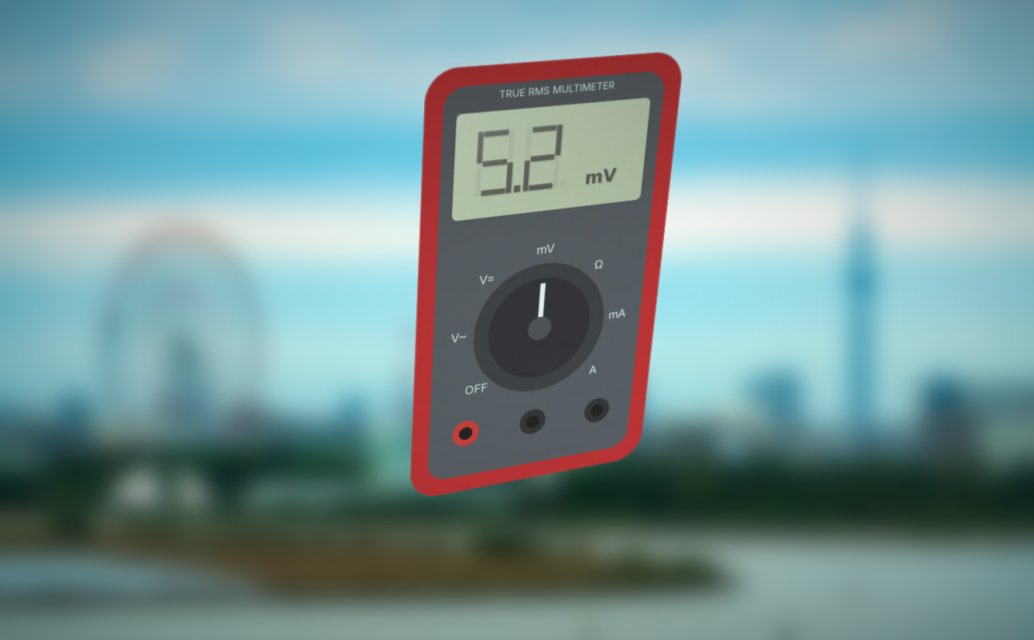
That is 5.2 mV
